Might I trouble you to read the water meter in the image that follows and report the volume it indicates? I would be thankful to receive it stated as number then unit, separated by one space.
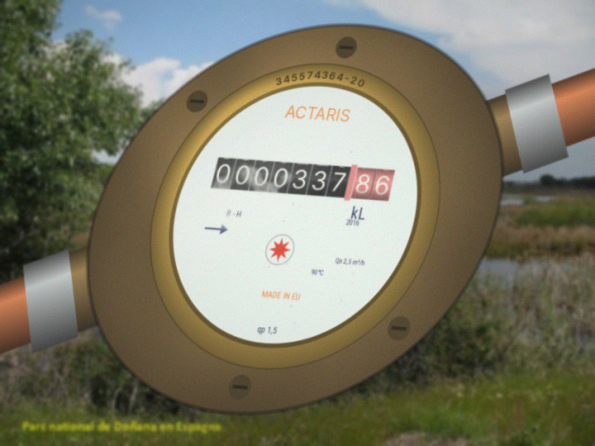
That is 337.86 kL
